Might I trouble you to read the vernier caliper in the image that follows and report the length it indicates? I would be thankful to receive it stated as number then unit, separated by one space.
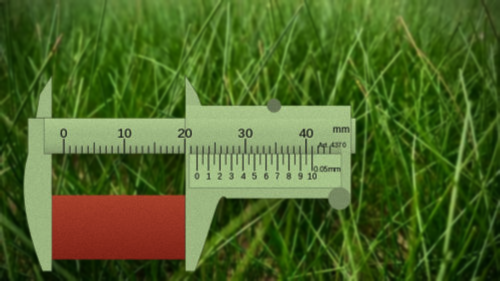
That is 22.0 mm
